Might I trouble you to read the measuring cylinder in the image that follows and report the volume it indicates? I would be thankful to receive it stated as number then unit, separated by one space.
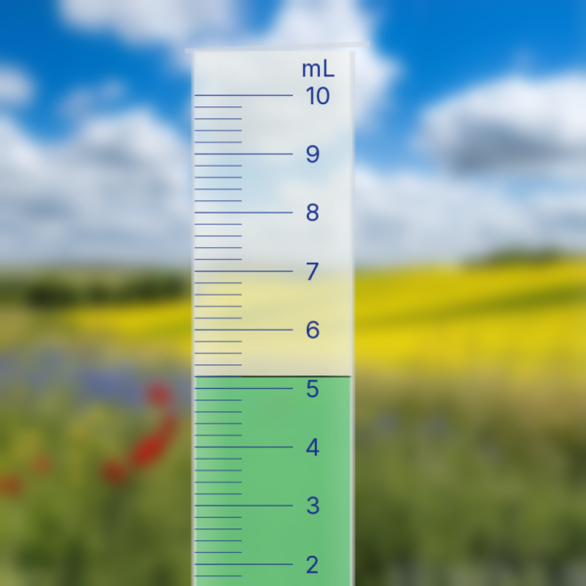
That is 5.2 mL
